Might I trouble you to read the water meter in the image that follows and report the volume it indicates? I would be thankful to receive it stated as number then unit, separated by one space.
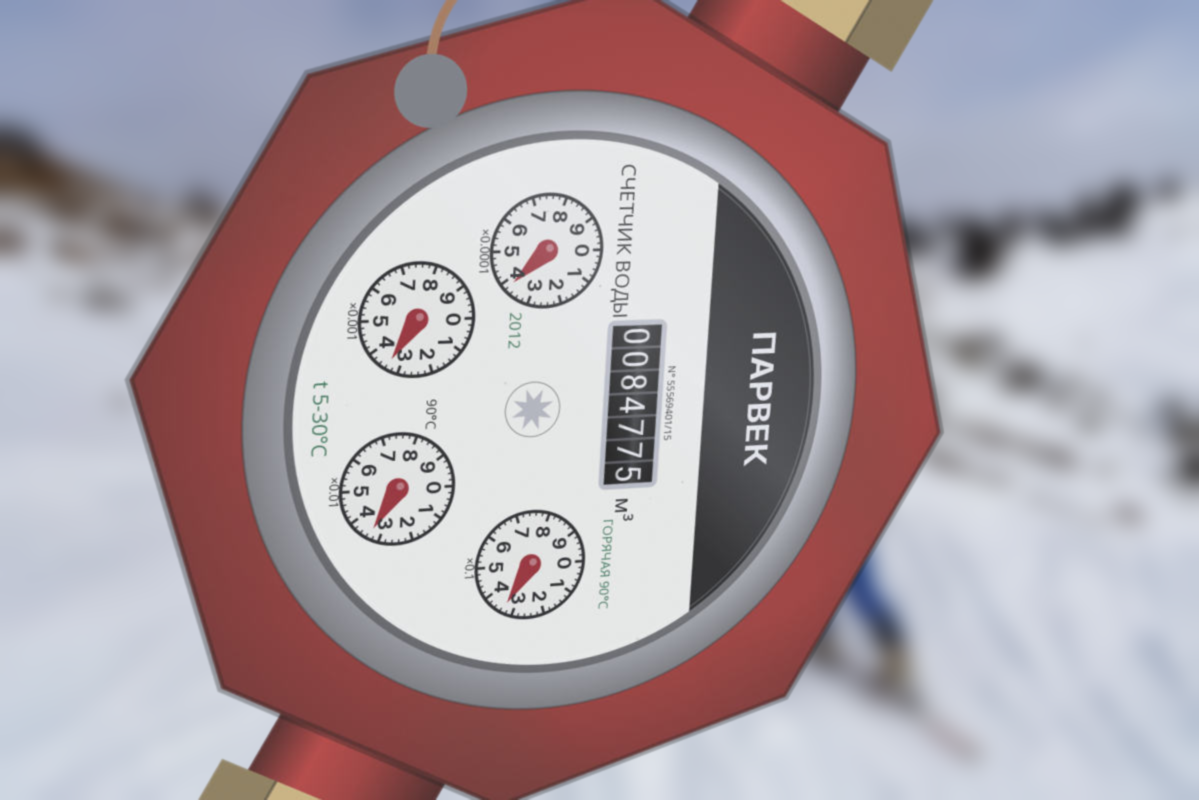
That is 84775.3333 m³
